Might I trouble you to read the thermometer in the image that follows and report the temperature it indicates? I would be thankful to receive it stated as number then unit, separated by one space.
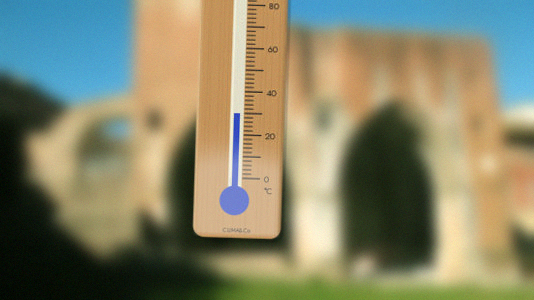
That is 30 °C
